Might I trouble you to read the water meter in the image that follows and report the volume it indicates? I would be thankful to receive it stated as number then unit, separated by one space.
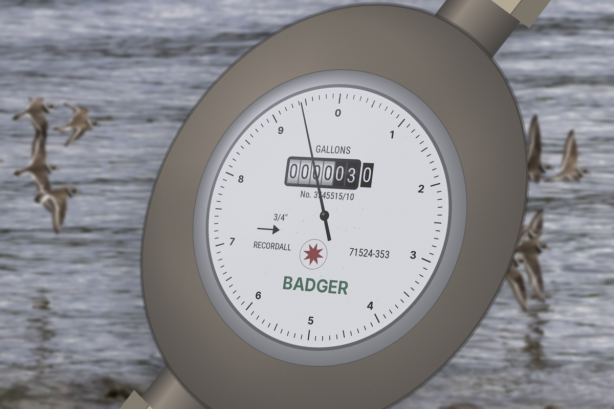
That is 29.4 gal
